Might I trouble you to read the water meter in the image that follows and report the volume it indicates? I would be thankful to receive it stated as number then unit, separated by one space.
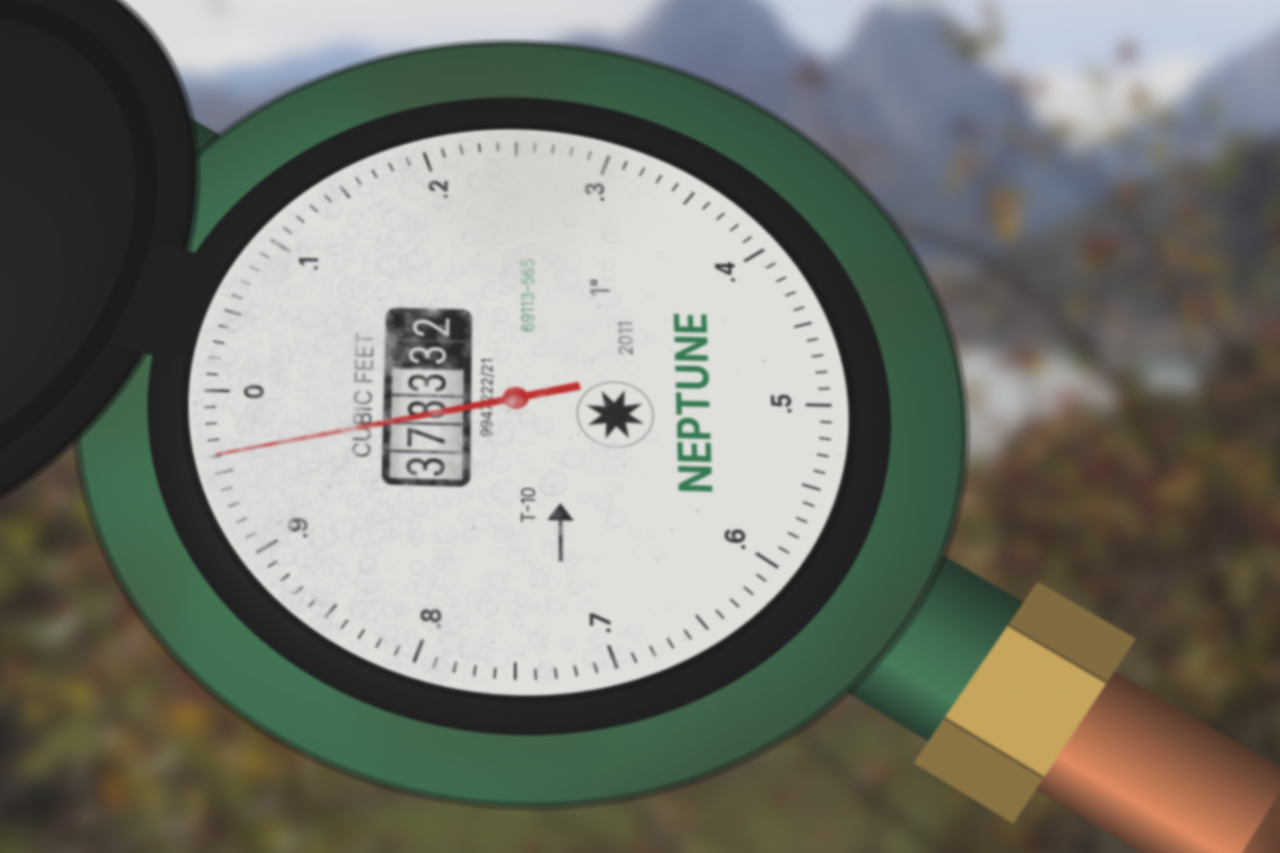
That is 378331.96 ft³
